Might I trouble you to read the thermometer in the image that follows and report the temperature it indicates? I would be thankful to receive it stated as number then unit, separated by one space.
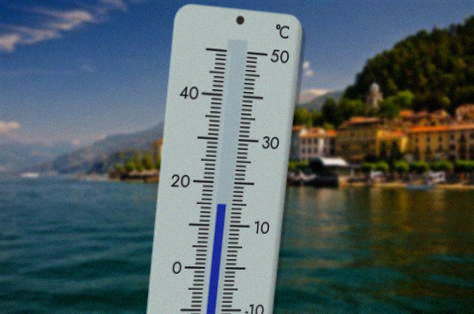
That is 15 °C
